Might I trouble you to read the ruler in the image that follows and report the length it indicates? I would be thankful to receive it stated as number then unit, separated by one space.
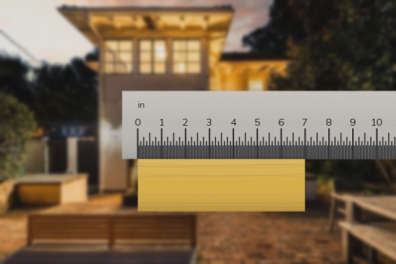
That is 7 in
